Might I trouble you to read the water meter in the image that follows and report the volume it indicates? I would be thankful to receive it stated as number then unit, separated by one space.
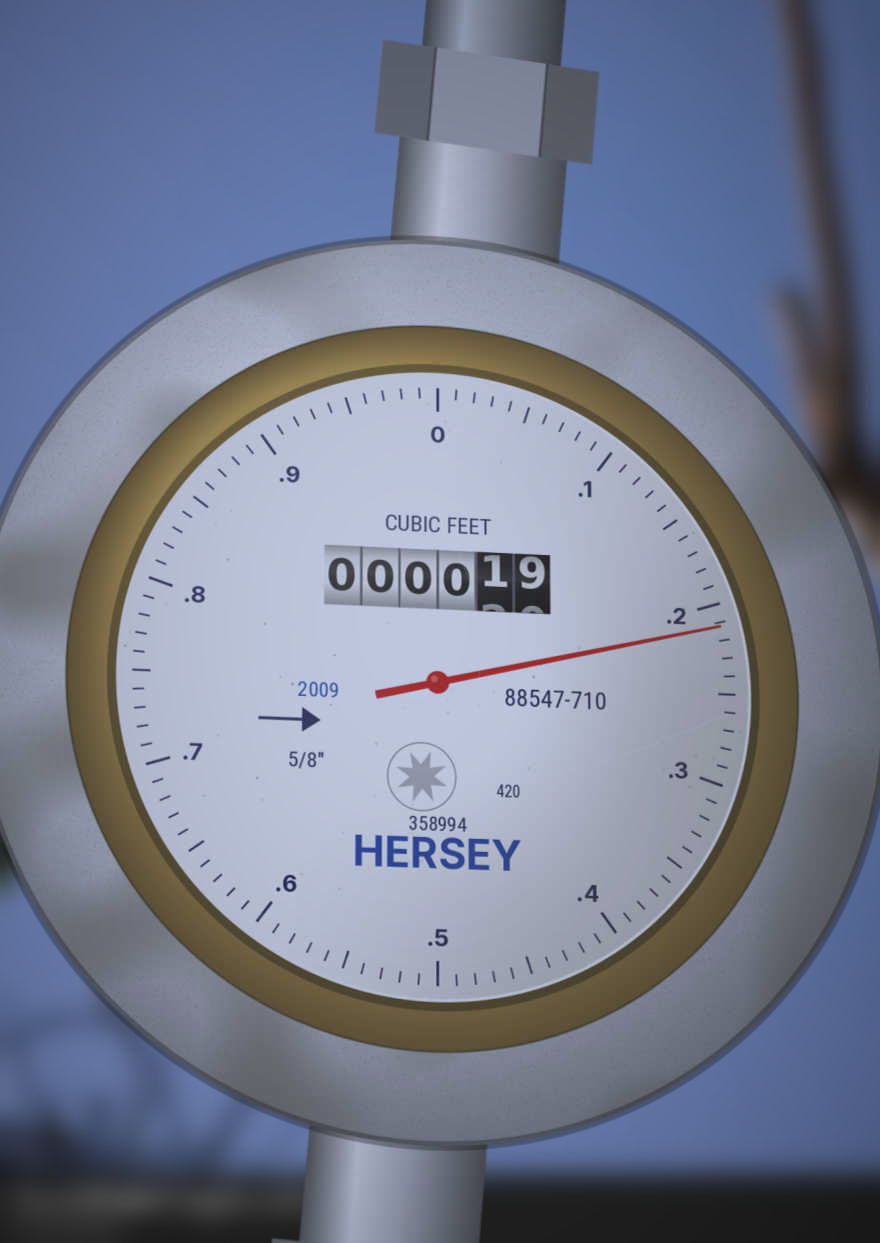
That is 19.21 ft³
